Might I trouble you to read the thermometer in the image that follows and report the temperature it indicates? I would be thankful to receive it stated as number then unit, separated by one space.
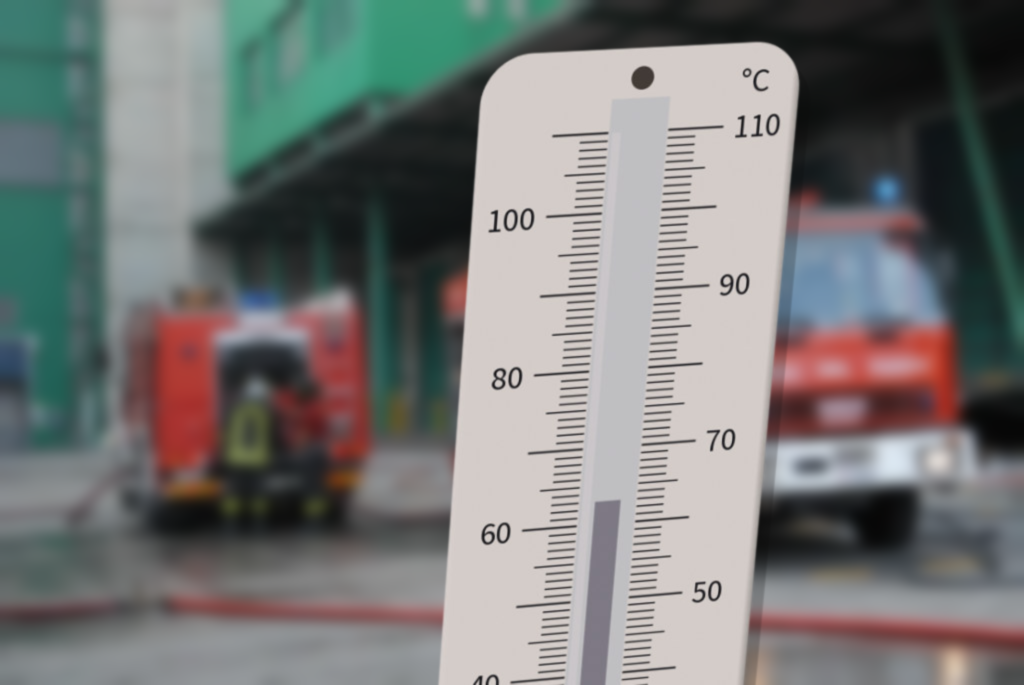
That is 63 °C
